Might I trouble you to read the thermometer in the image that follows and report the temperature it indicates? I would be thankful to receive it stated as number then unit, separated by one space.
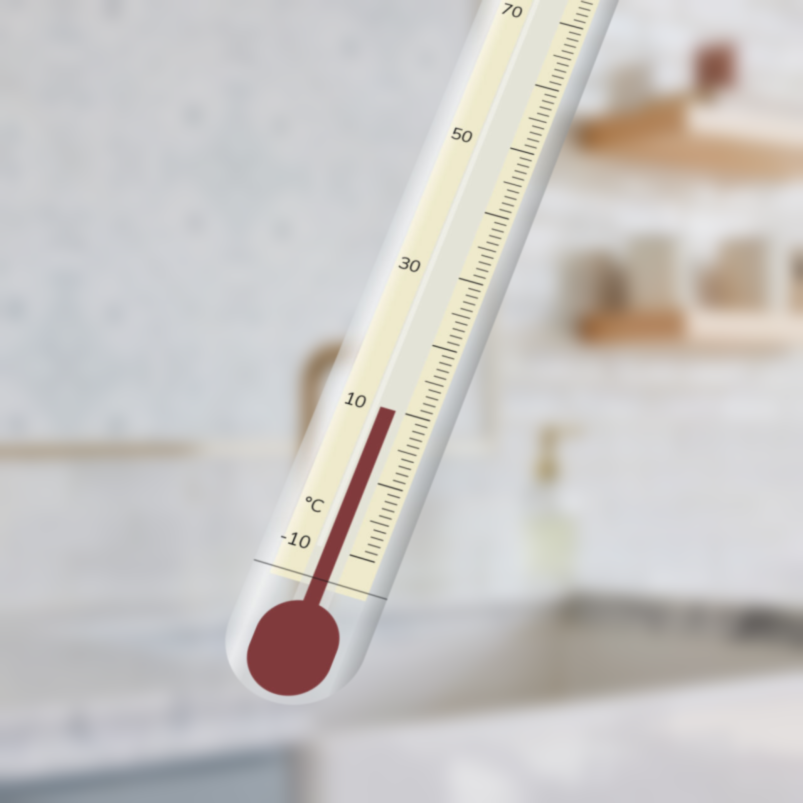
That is 10 °C
